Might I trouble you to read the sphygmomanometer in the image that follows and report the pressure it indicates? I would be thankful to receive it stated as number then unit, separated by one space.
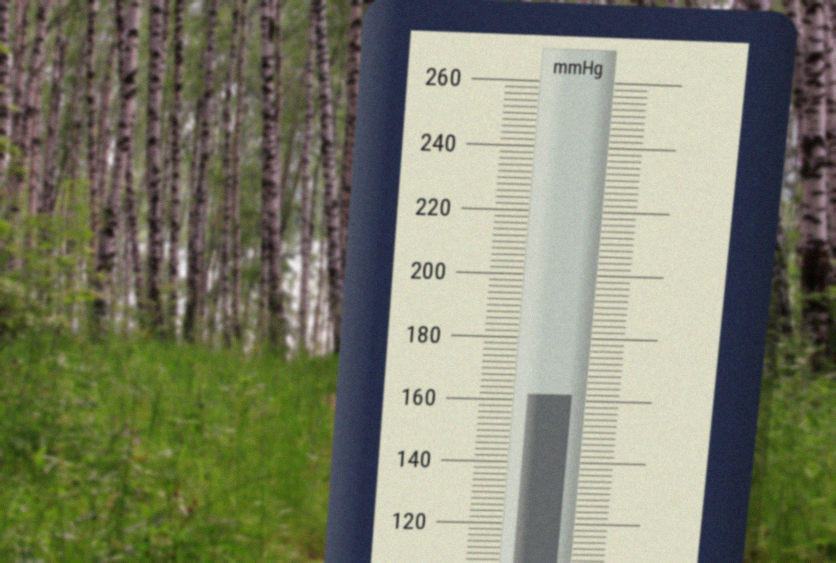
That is 162 mmHg
